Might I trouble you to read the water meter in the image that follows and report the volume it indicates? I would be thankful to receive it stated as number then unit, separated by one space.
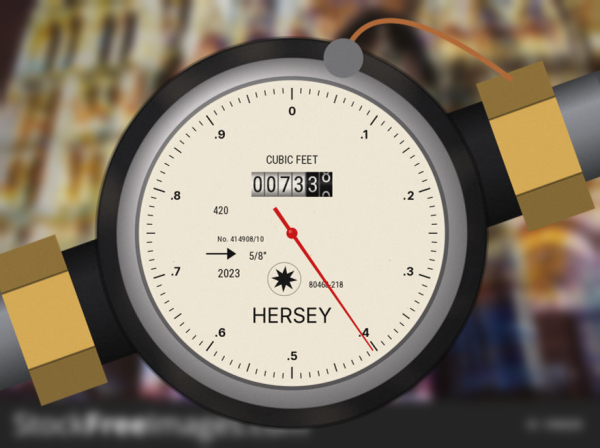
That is 7338.40 ft³
